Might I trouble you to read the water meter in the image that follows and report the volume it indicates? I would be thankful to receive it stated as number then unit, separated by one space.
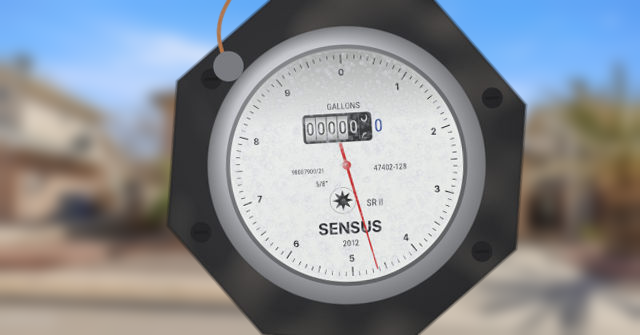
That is 54.6 gal
